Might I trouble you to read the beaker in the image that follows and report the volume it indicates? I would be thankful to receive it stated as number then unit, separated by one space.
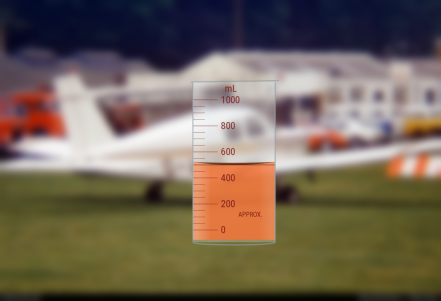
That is 500 mL
